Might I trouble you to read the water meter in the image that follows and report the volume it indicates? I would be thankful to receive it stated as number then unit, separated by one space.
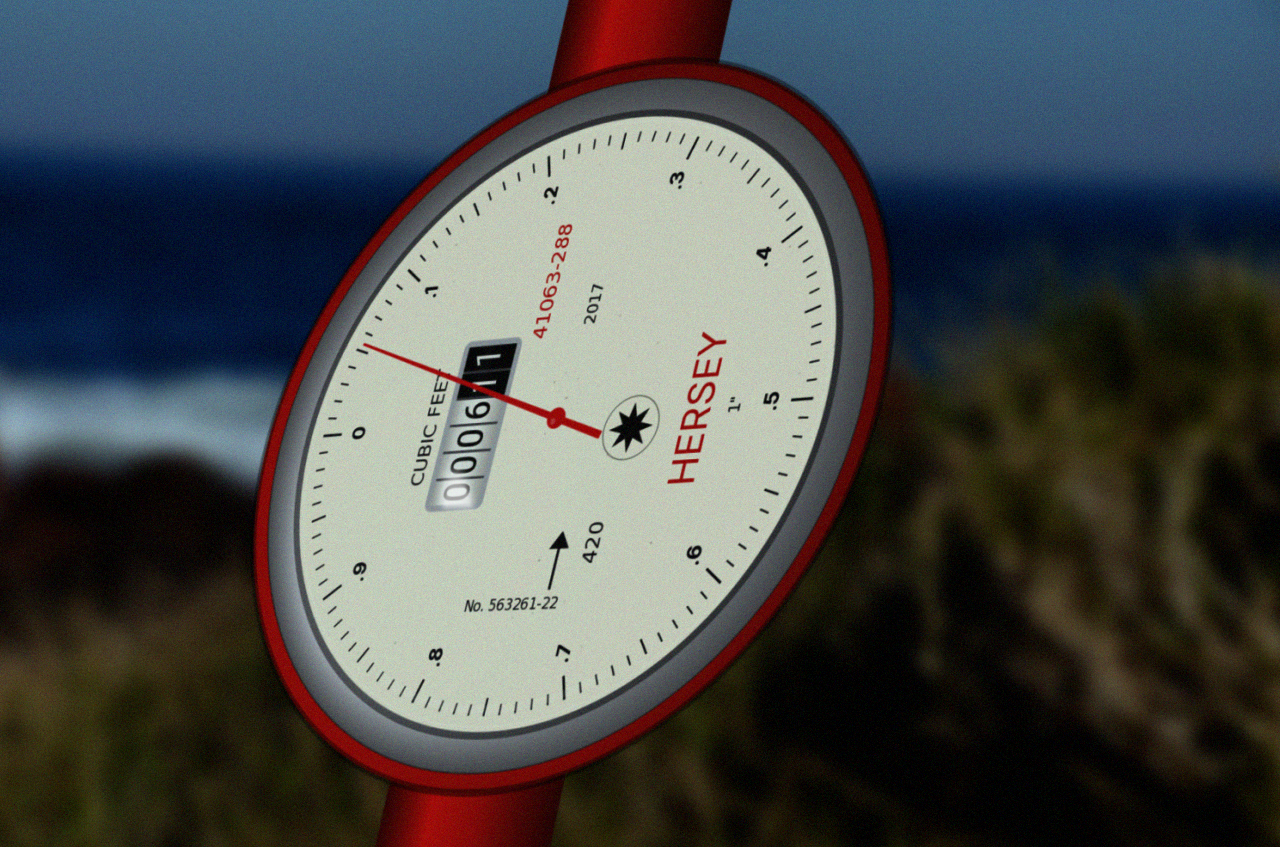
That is 611.05 ft³
